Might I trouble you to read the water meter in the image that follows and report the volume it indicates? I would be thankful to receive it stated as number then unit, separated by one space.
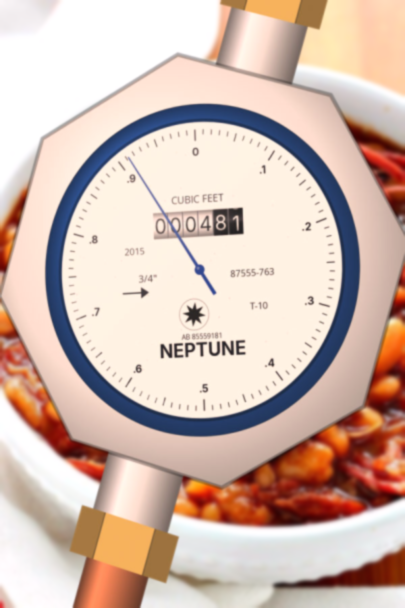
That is 480.91 ft³
